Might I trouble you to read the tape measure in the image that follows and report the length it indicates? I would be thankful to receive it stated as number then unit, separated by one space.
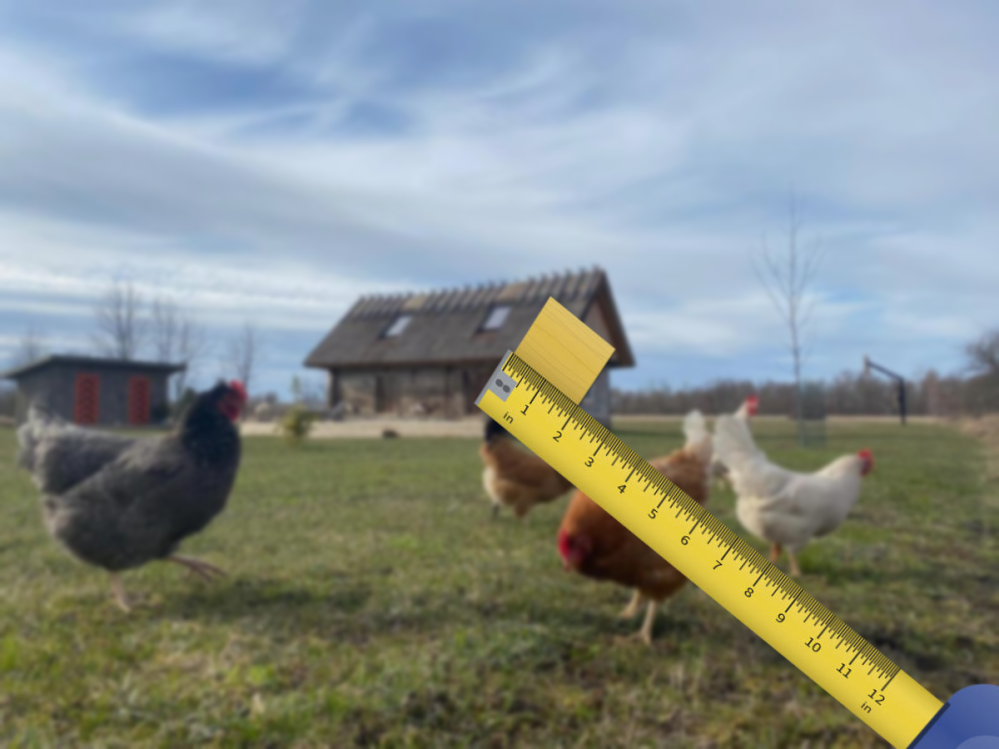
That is 2 in
